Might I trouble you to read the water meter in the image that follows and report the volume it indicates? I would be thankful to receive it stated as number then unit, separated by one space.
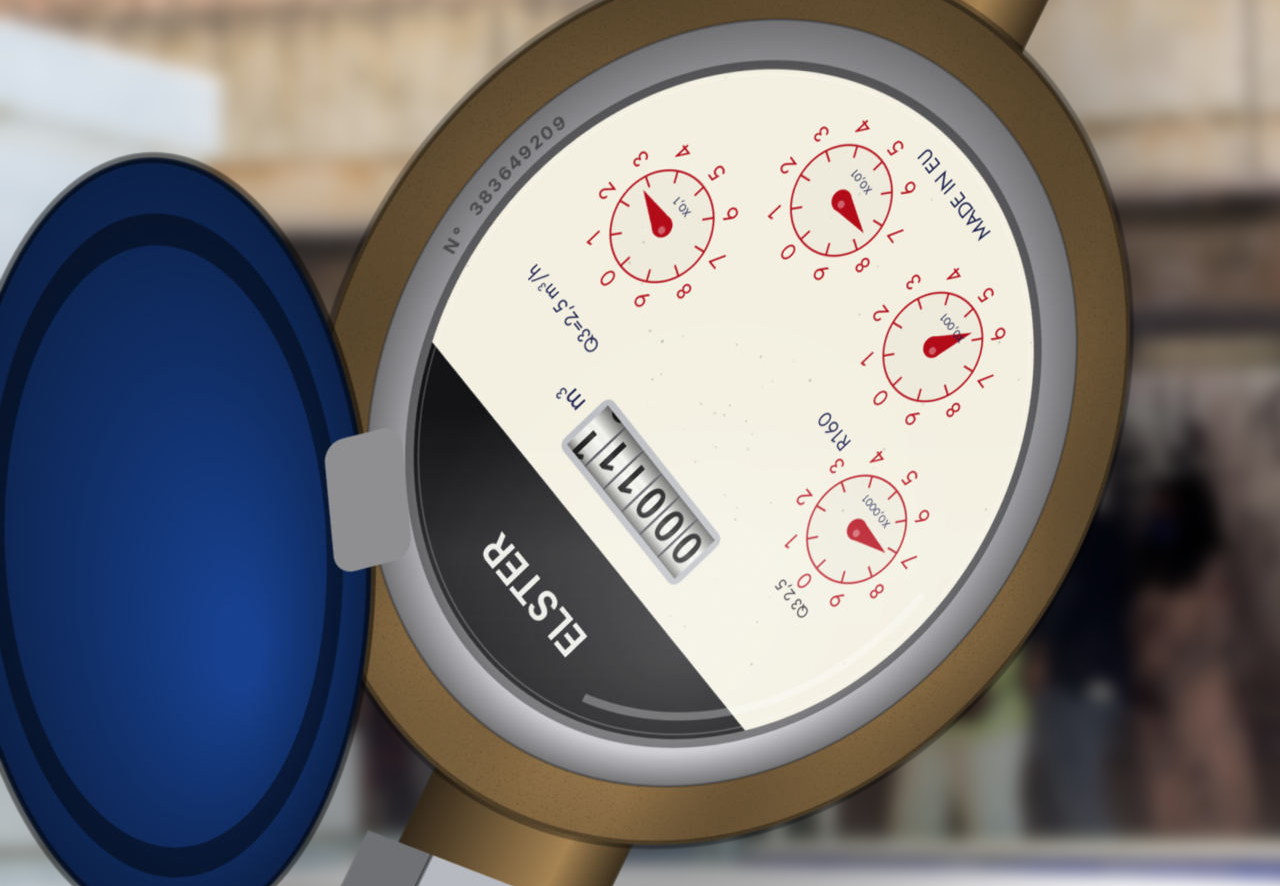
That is 111.2757 m³
